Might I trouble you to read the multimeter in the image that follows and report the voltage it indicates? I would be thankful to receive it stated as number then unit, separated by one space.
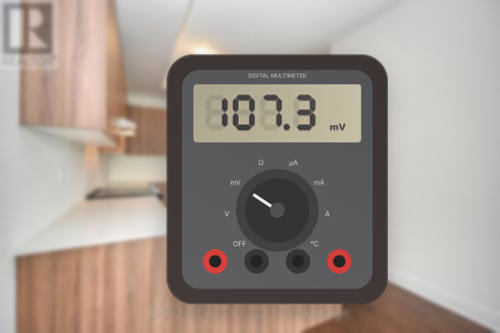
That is 107.3 mV
